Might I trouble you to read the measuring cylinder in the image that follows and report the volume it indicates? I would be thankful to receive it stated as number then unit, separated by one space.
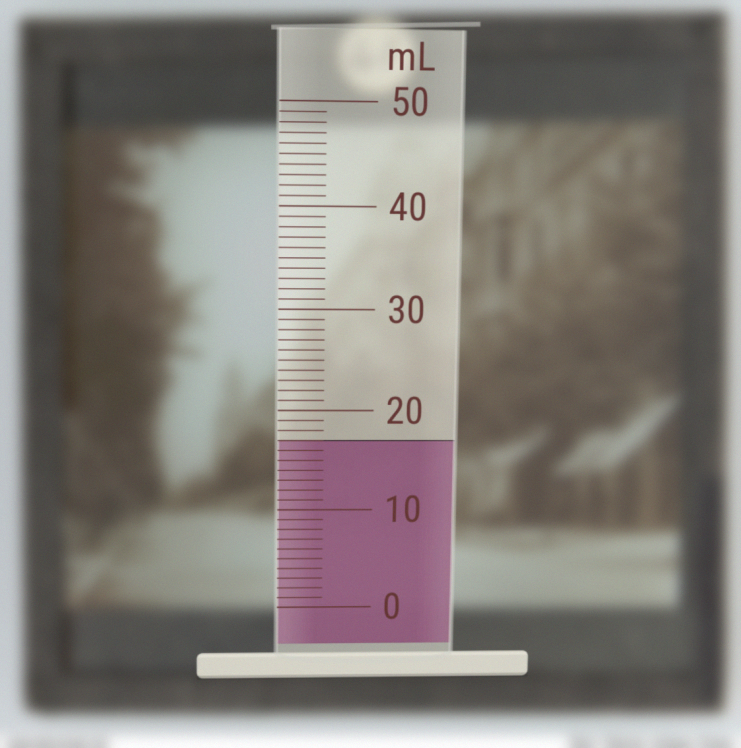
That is 17 mL
